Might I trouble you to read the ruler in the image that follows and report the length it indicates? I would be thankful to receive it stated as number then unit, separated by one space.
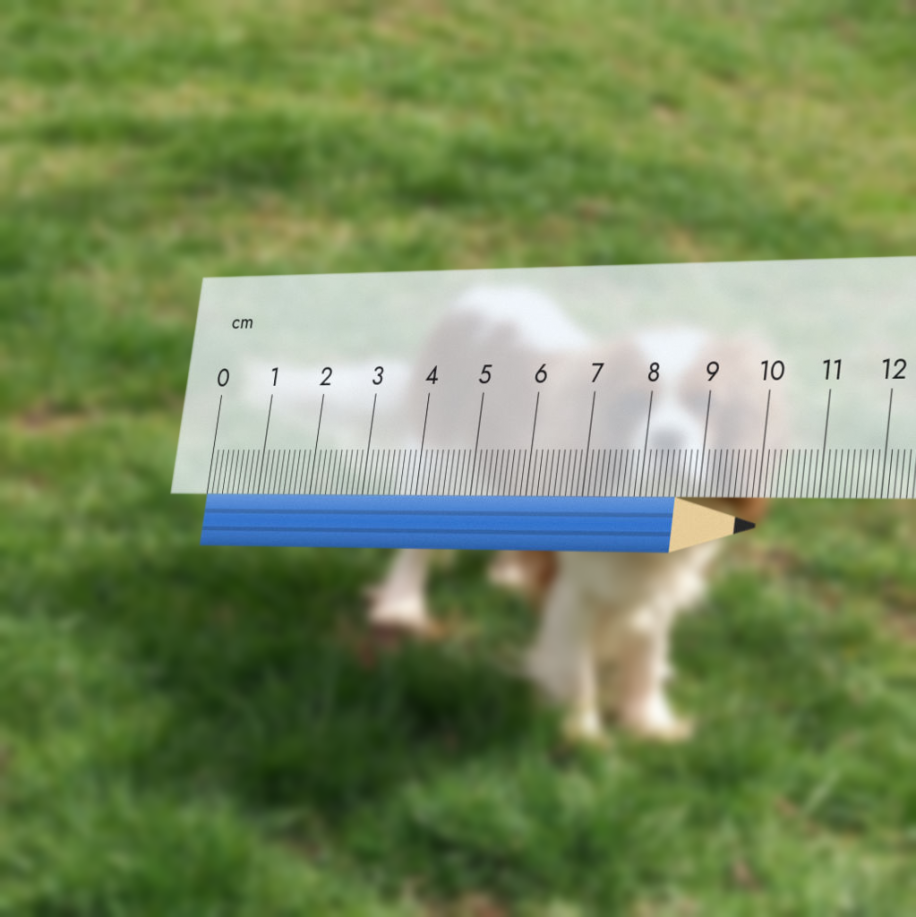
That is 10 cm
